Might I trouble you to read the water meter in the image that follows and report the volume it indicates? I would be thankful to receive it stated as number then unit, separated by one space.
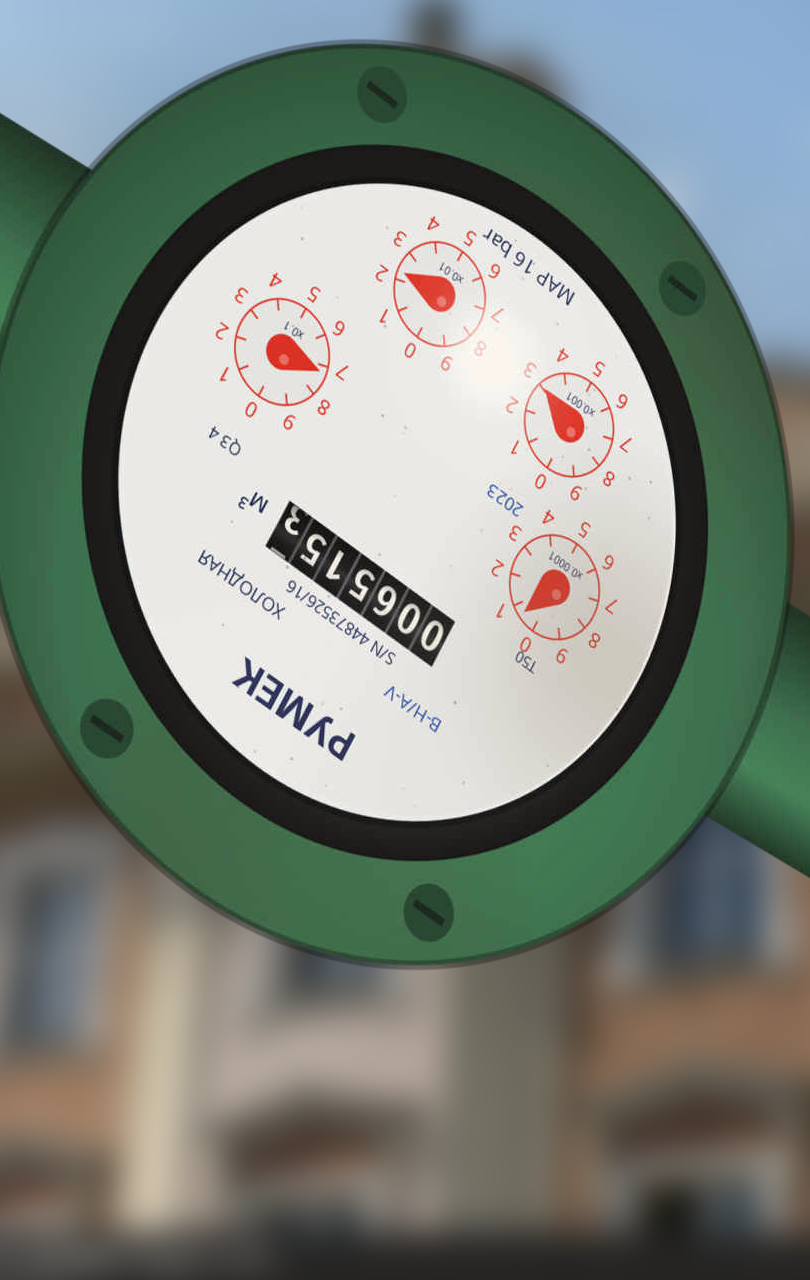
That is 65152.7230 m³
